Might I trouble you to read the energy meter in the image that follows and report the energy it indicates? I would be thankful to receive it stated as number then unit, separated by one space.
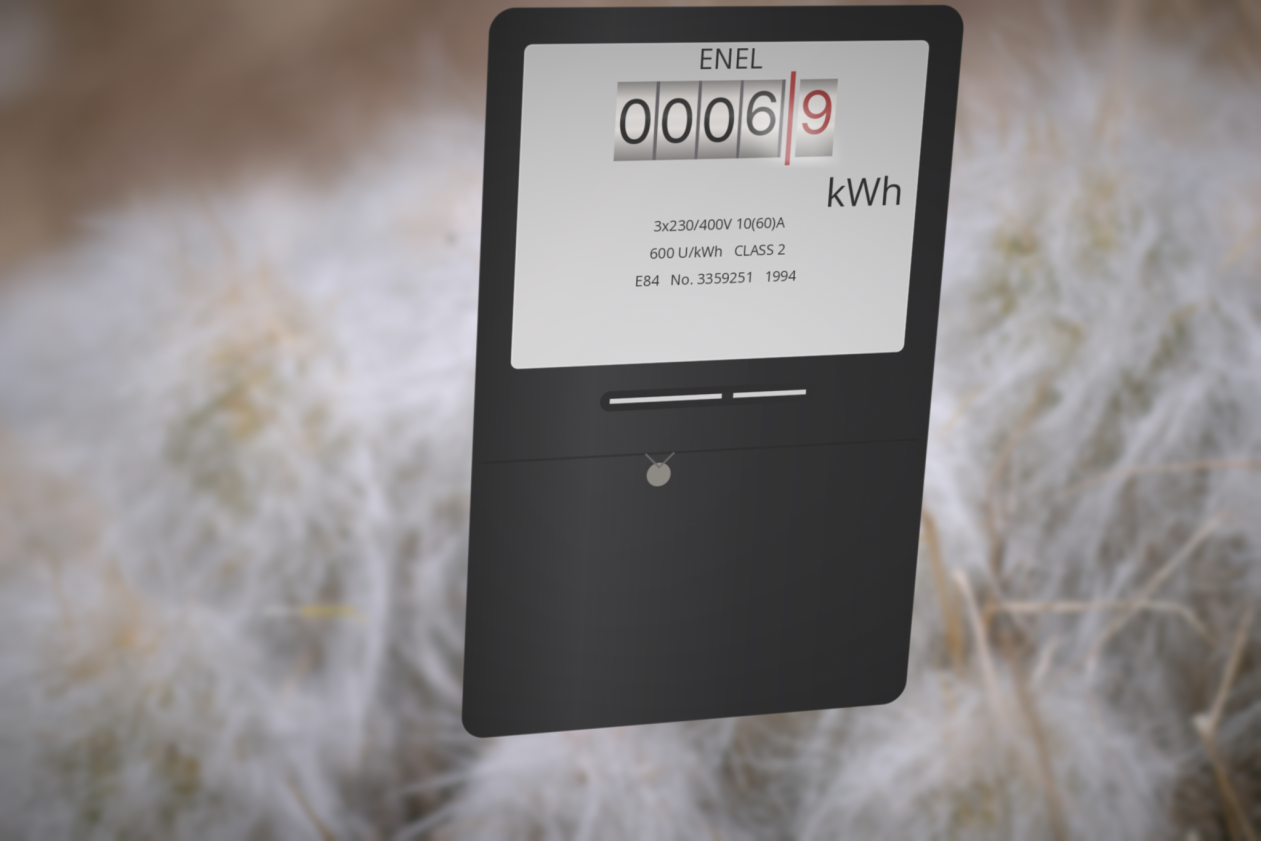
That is 6.9 kWh
